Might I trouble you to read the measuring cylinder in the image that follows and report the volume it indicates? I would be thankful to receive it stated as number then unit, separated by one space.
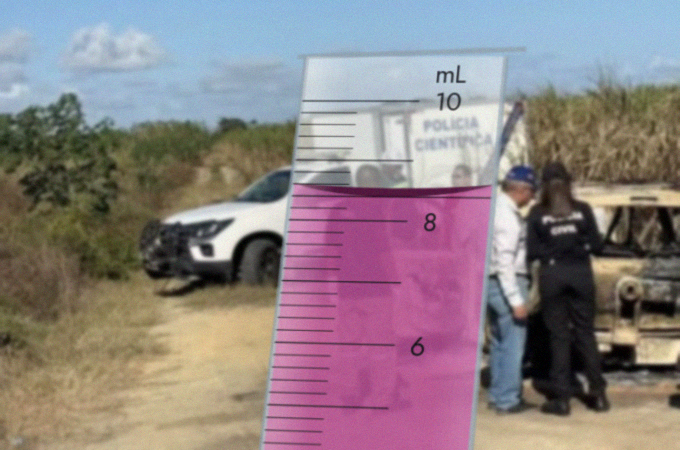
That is 8.4 mL
